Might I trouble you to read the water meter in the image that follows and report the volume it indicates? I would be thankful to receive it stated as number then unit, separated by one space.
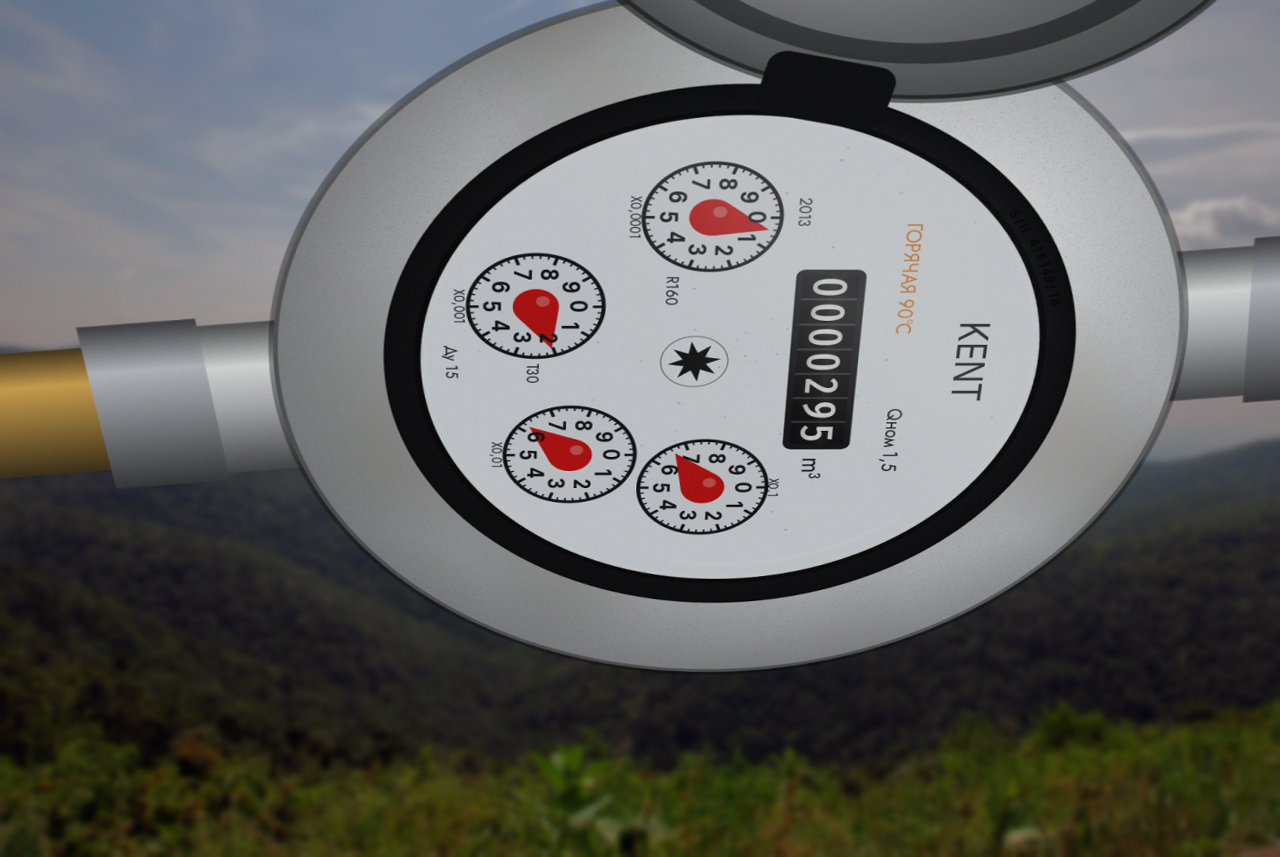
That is 295.6620 m³
